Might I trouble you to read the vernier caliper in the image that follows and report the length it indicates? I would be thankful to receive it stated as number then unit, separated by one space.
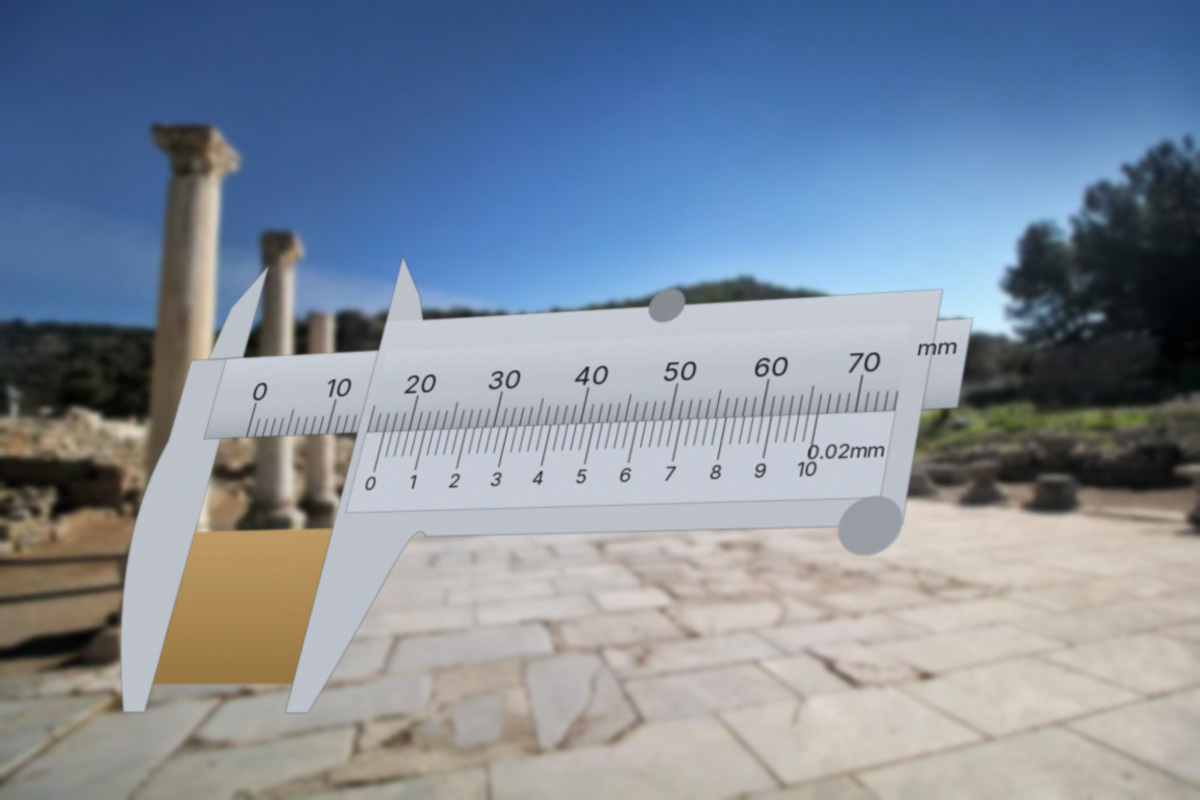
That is 17.0 mm
